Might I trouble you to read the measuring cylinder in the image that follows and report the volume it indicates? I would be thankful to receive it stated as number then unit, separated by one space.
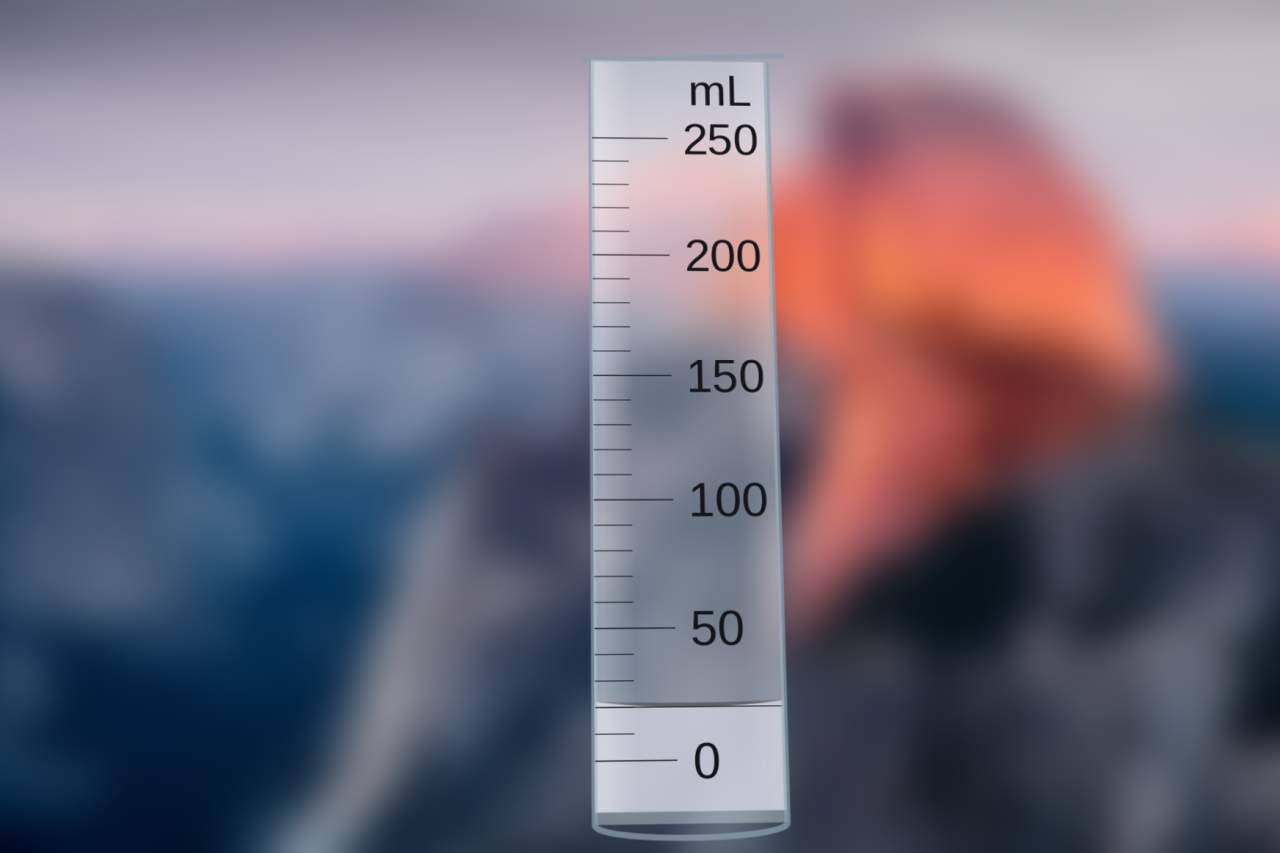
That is 20 mL
